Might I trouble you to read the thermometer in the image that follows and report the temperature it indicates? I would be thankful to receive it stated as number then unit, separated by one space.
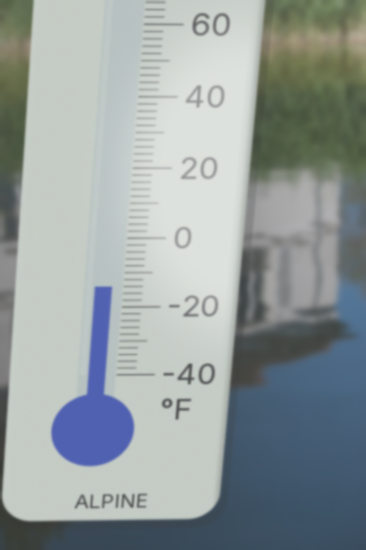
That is -14 °F
